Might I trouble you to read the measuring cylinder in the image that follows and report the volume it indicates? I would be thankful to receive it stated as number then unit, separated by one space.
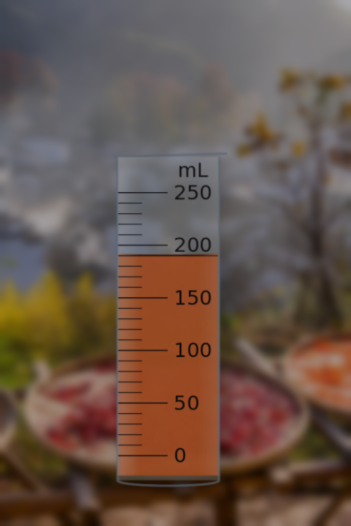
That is 190 mL
